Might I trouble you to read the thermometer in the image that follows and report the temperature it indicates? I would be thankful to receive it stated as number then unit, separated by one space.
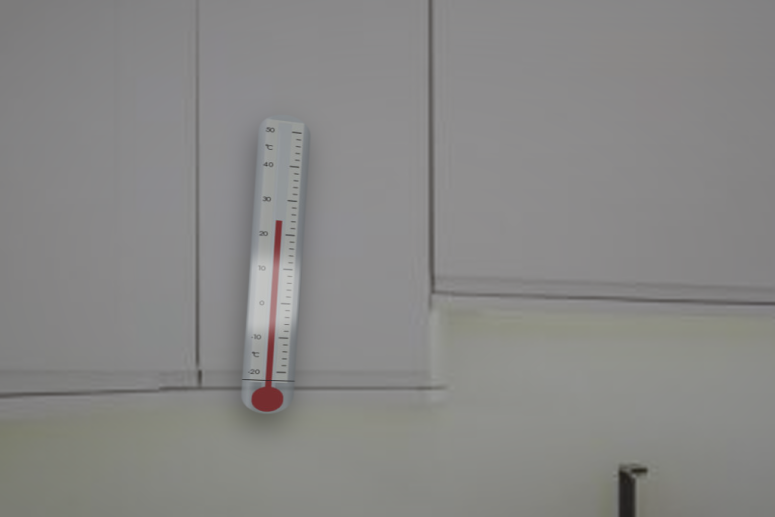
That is 24 °C
